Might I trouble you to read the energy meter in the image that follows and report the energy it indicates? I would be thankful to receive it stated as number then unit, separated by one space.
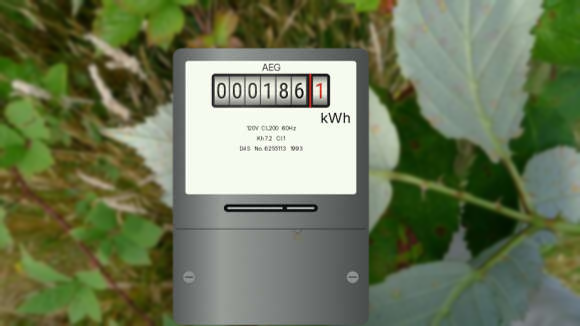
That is 186.1 kWh
